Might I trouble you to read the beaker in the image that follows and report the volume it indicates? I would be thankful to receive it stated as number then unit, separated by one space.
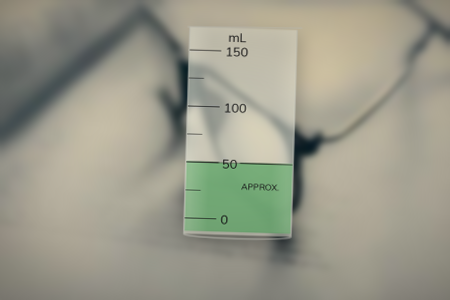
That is 50 mL
